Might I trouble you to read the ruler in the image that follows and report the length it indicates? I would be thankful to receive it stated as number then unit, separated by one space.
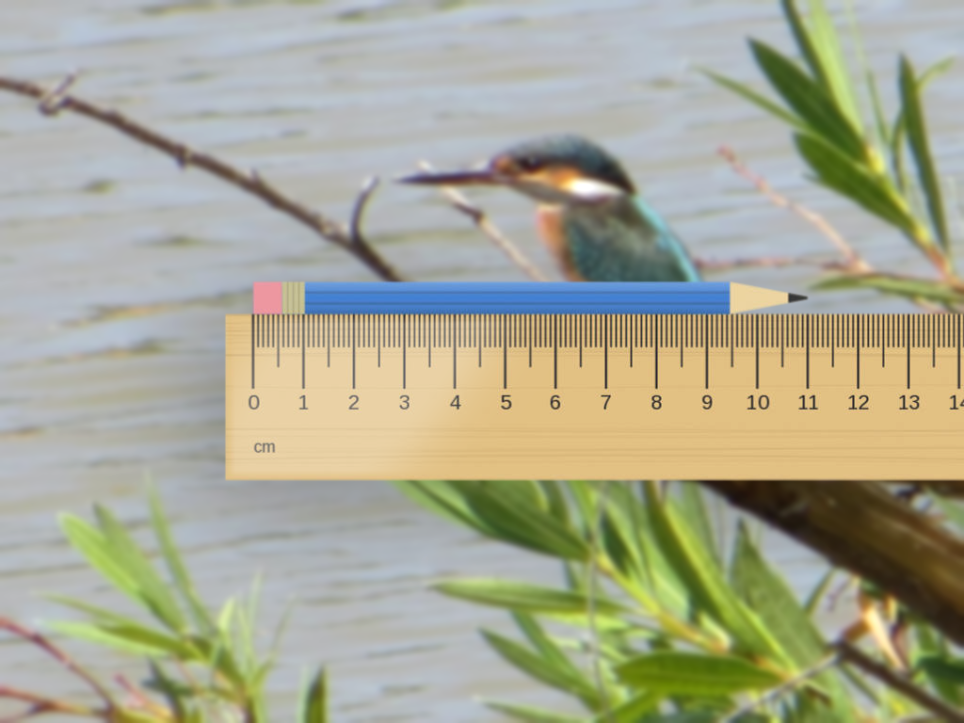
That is 11 cm
